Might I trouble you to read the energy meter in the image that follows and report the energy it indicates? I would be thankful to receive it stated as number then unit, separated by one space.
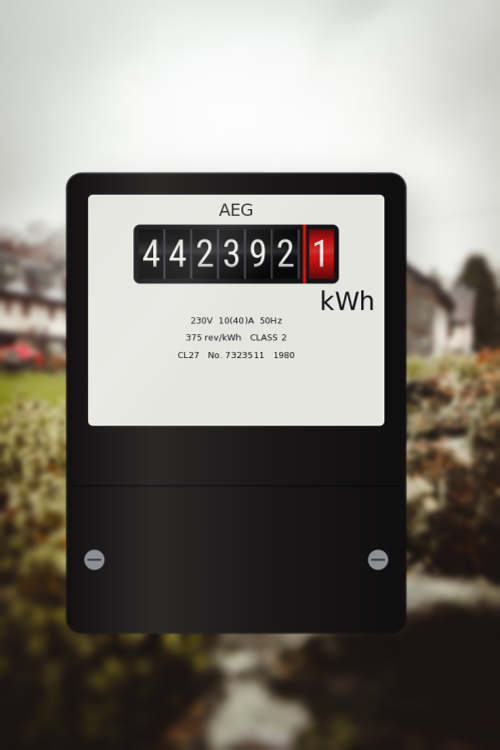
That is 442392.1 kWh
